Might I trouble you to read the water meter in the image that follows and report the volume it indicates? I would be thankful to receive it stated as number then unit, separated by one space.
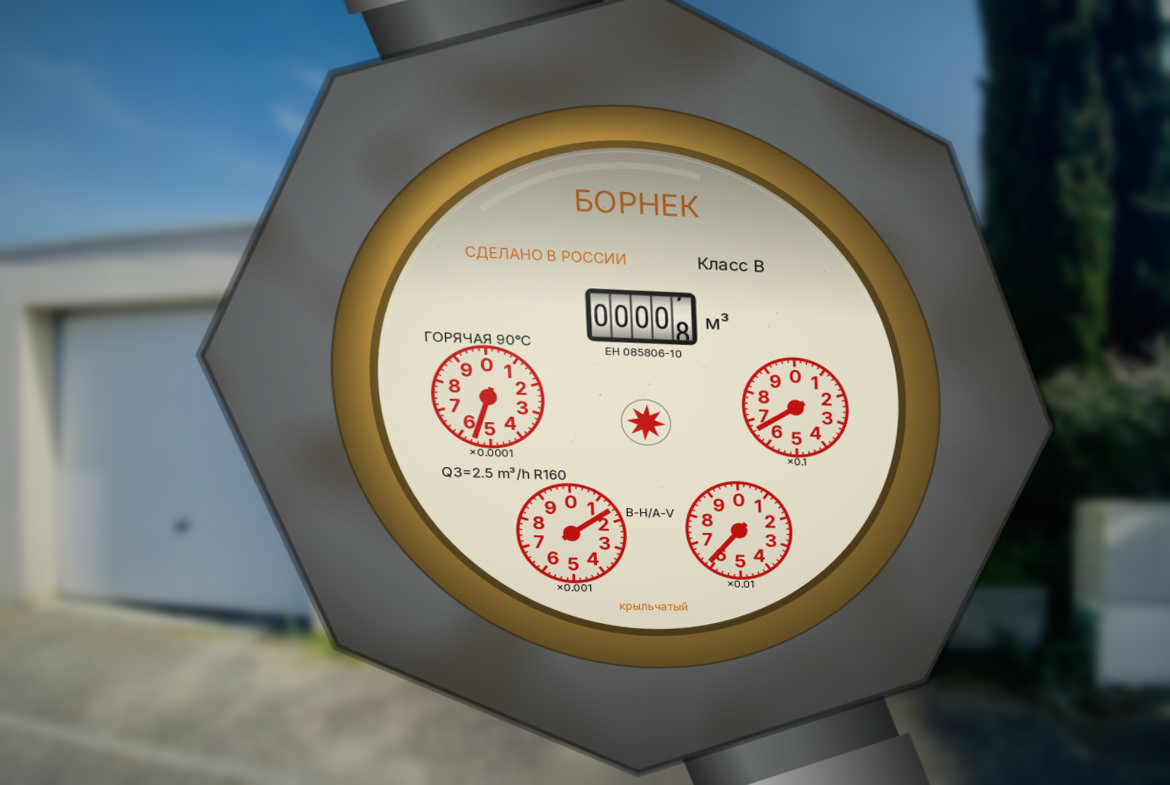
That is 7.6615 m³
